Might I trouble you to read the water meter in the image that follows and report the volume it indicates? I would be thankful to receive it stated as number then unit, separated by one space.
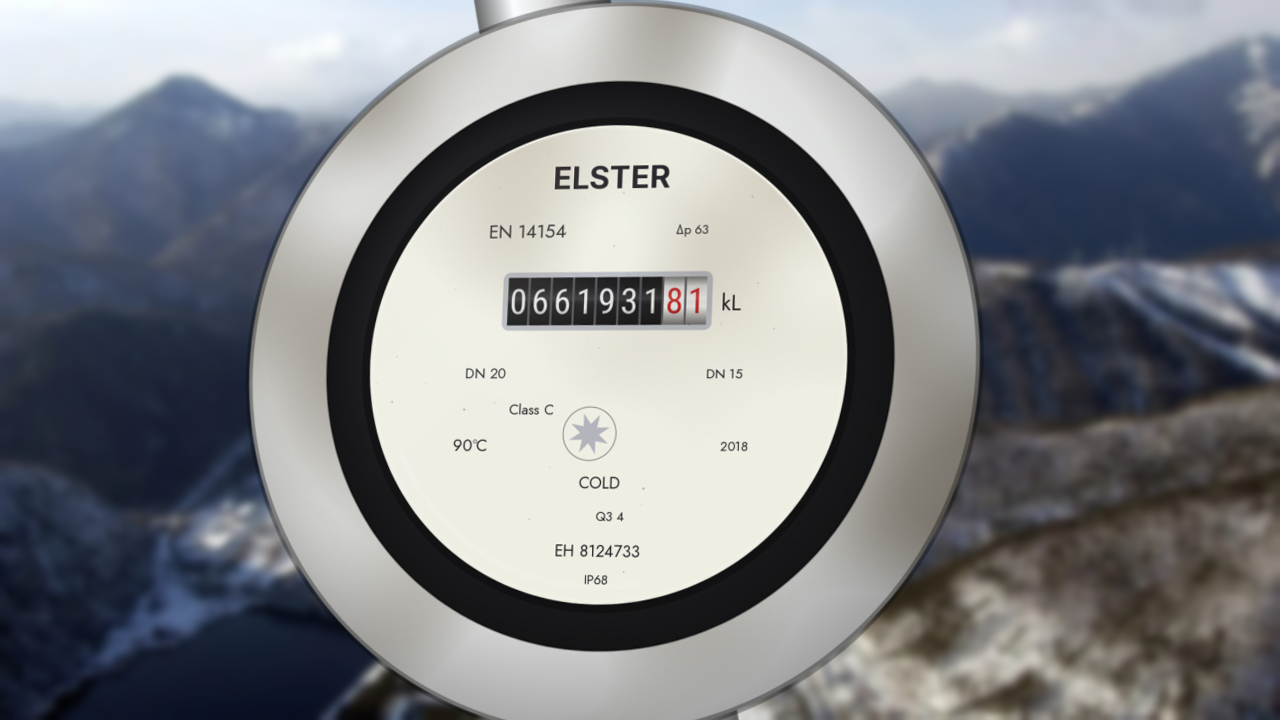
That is 661931.81 kL
